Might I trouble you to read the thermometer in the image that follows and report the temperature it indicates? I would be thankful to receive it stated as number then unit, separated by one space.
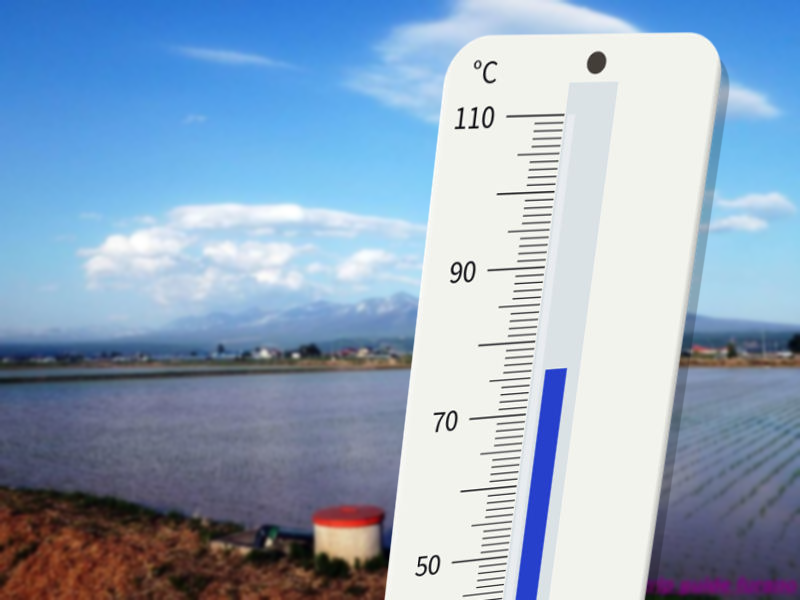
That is 76 °C
